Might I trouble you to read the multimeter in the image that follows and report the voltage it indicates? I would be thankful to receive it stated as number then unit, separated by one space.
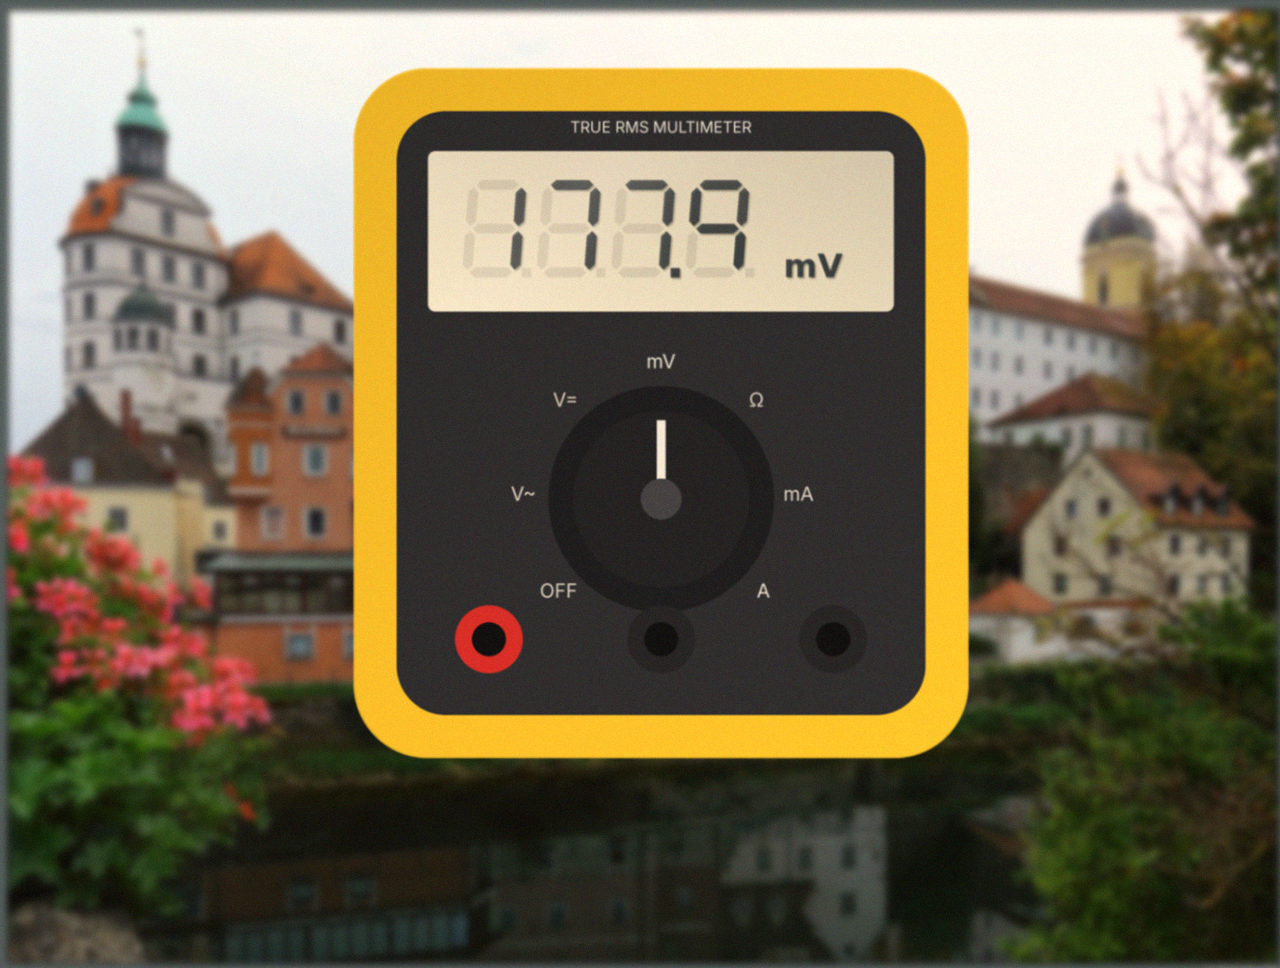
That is 177.9 mV
